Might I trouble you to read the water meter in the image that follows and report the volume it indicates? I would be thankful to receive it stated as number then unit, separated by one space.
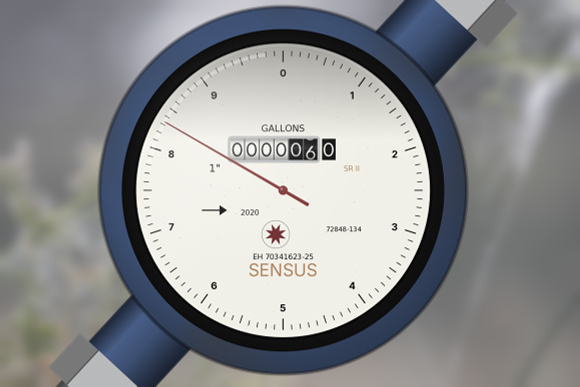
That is 58.3 gal
